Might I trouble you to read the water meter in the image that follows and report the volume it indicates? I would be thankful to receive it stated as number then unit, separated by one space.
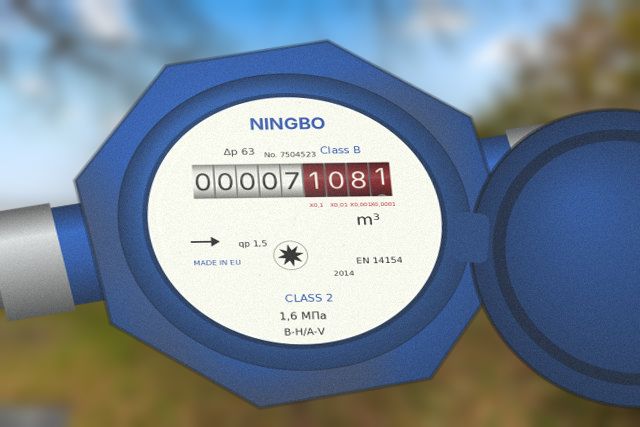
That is 7.1081 m³
